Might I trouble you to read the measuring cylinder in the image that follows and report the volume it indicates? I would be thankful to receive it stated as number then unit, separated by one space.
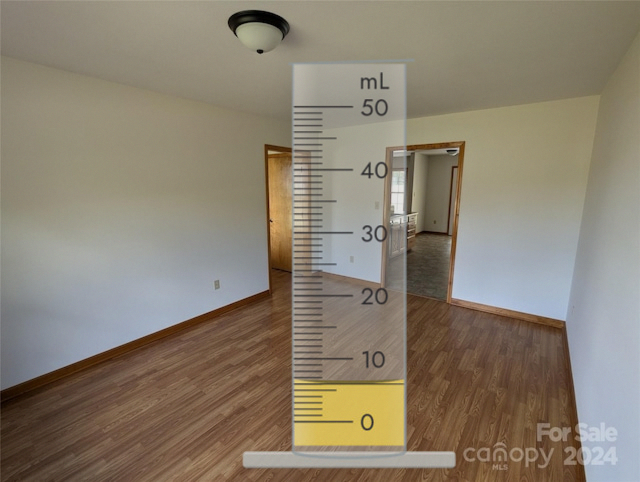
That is 6 mL
